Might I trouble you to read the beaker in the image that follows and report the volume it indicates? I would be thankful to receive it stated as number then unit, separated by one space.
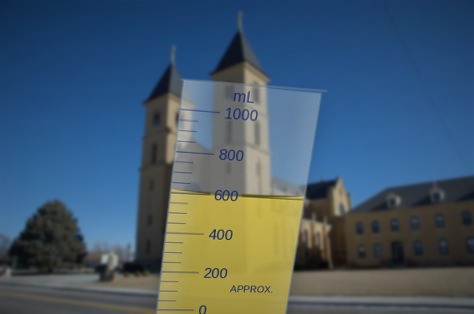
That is 600 mL
